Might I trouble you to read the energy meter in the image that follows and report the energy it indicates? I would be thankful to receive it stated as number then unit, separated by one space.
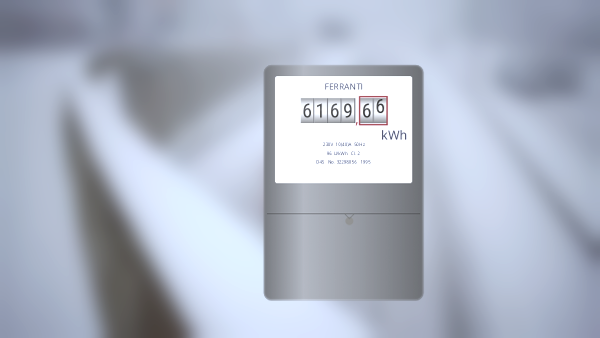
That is 6169.66 kWh
